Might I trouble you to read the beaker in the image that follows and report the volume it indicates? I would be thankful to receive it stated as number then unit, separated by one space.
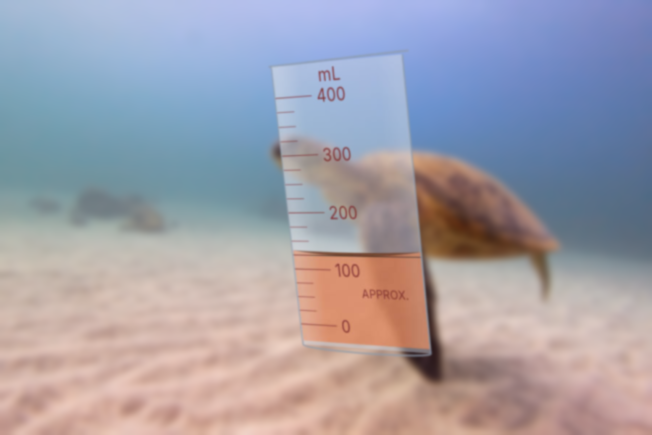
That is 125 mL
